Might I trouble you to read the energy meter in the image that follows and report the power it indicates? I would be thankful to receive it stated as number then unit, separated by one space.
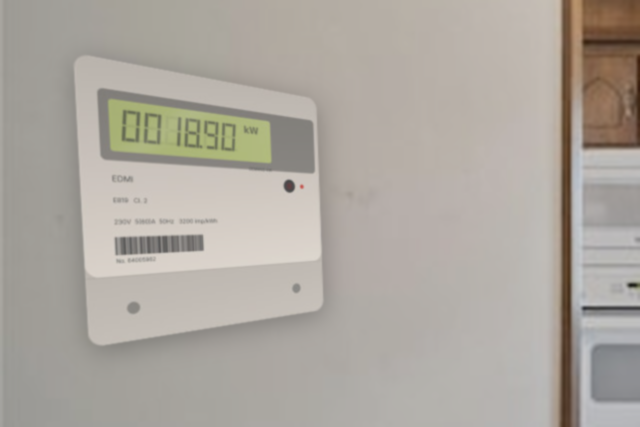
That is 18.90 kW
